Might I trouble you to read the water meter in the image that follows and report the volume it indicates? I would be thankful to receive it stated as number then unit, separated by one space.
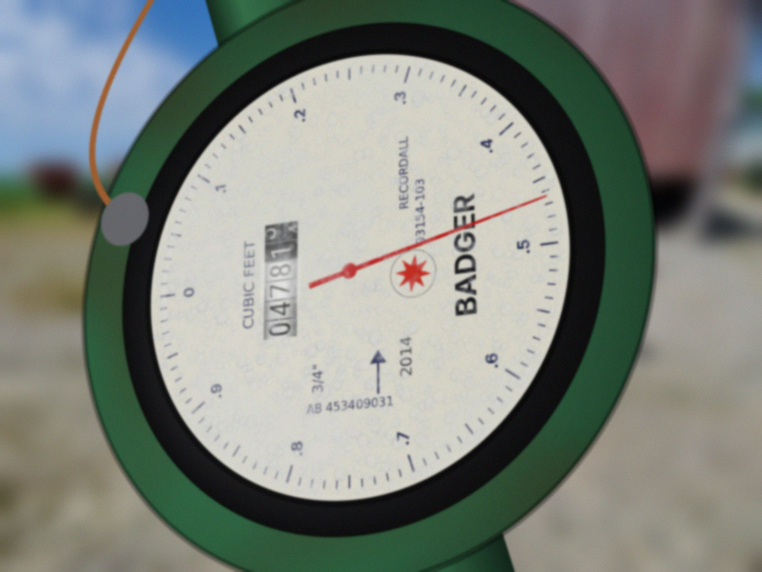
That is 47813.46 ft³
